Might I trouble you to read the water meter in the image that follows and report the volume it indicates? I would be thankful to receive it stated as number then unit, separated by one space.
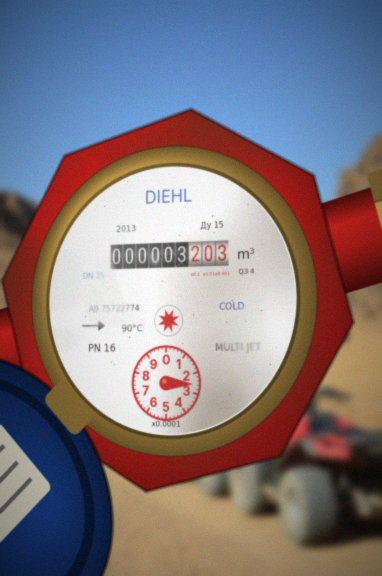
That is 3.2032 m³
